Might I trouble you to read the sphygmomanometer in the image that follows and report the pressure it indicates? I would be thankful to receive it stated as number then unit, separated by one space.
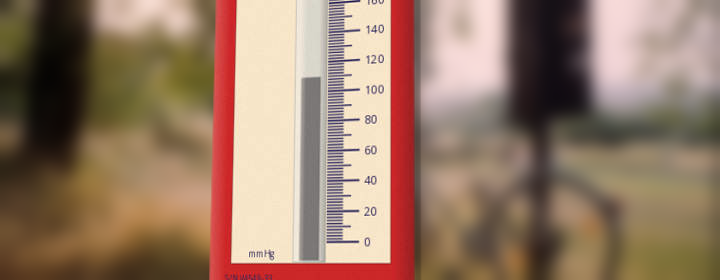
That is 110 mmHg
